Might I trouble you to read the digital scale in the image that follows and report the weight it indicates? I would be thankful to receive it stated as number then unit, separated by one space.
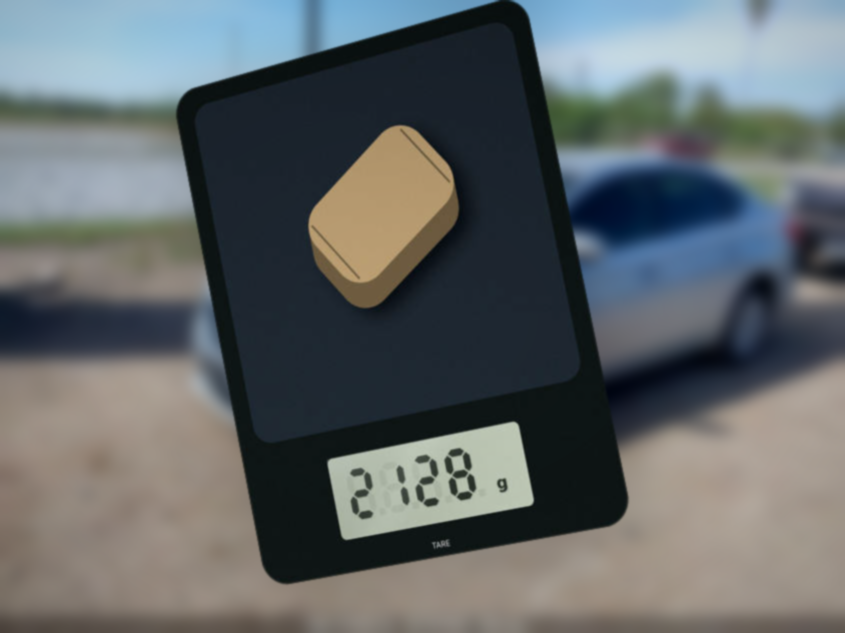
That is 2128 g
